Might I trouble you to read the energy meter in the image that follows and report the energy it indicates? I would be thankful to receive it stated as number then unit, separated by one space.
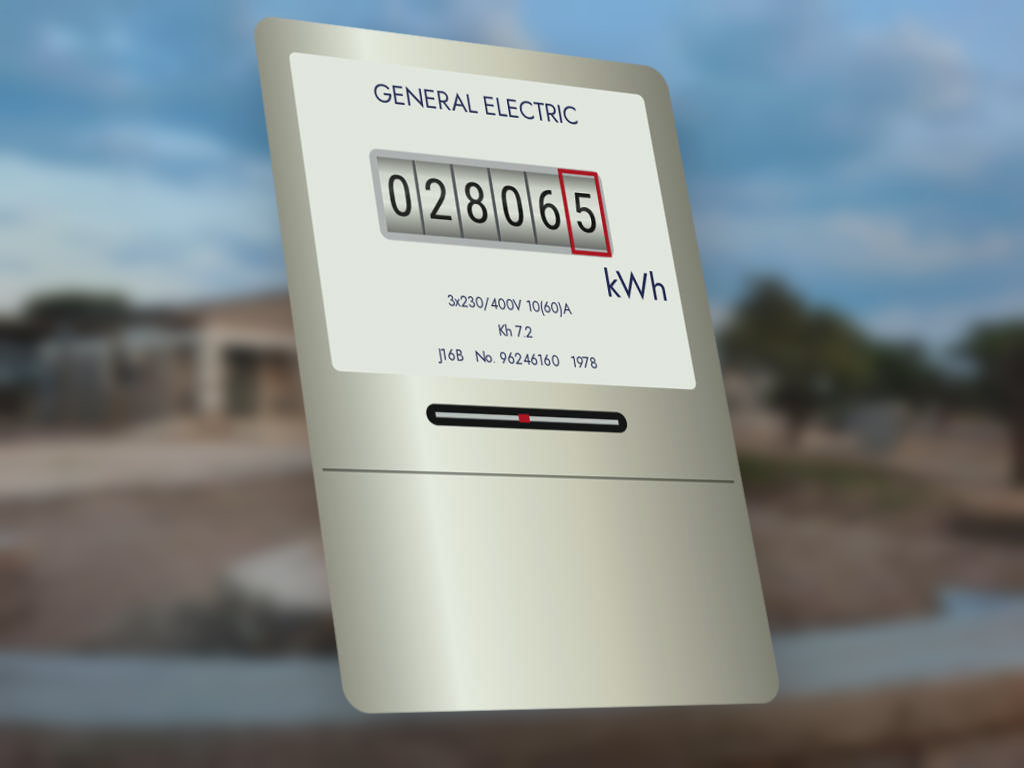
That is 2806.5 kWh
